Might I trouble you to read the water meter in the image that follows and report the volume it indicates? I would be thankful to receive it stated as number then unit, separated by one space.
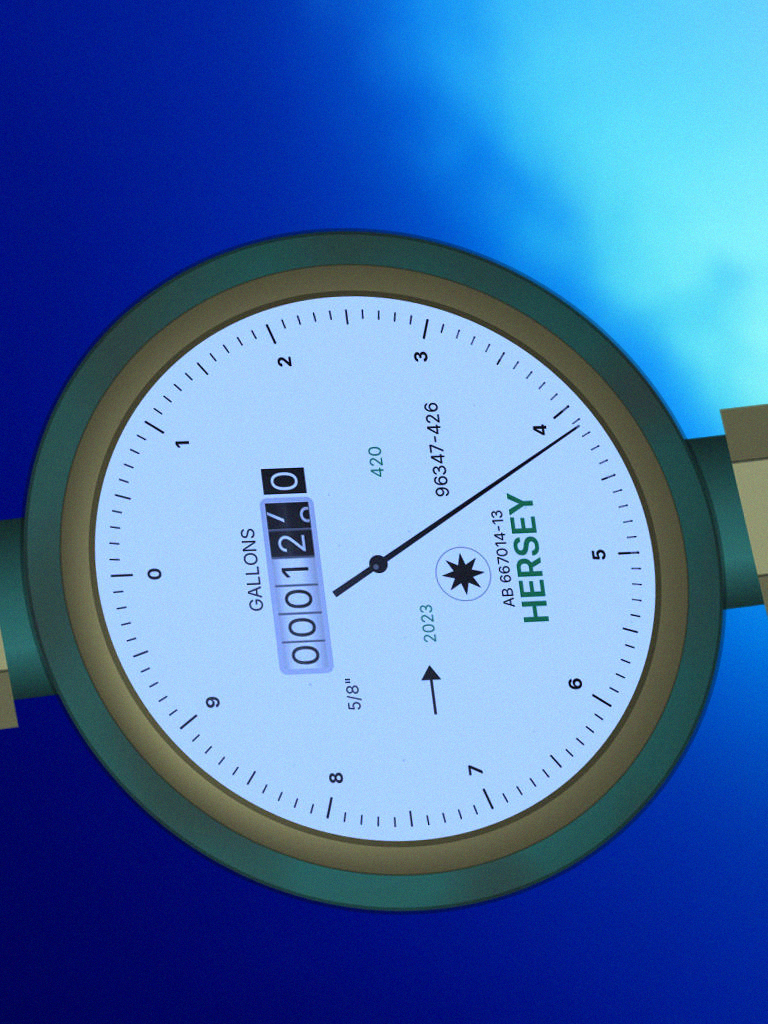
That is 1274.1 gal
